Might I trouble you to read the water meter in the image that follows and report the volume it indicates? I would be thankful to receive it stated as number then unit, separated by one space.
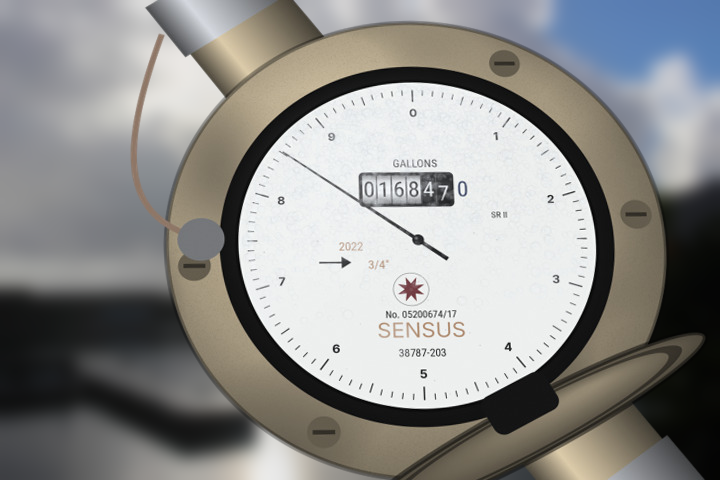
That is 168468.5 gal
